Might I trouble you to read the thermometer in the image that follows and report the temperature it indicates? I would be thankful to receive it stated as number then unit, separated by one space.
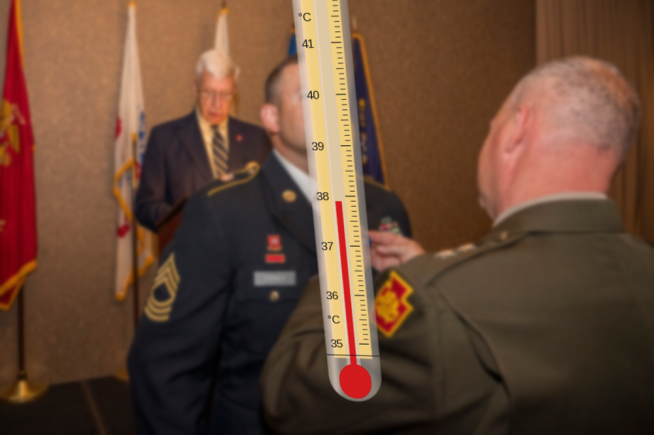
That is 37.9 °C
